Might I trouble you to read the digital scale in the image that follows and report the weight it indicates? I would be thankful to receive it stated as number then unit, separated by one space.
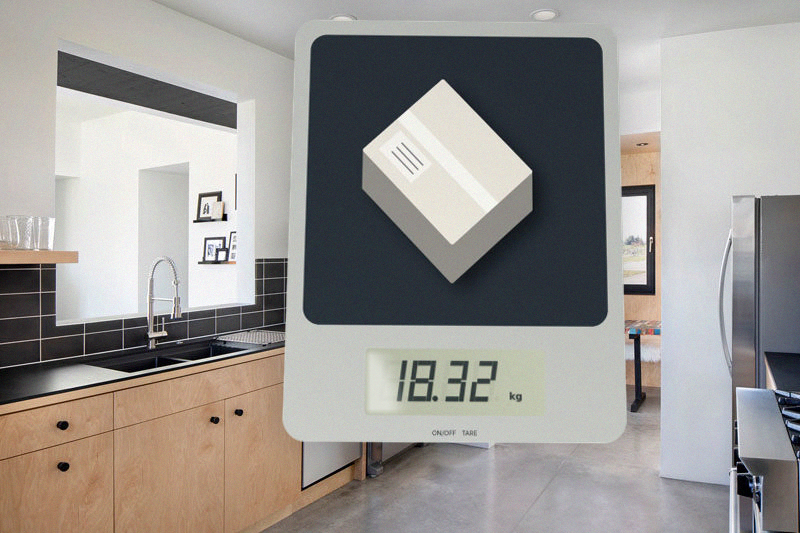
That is 18.32 kg
